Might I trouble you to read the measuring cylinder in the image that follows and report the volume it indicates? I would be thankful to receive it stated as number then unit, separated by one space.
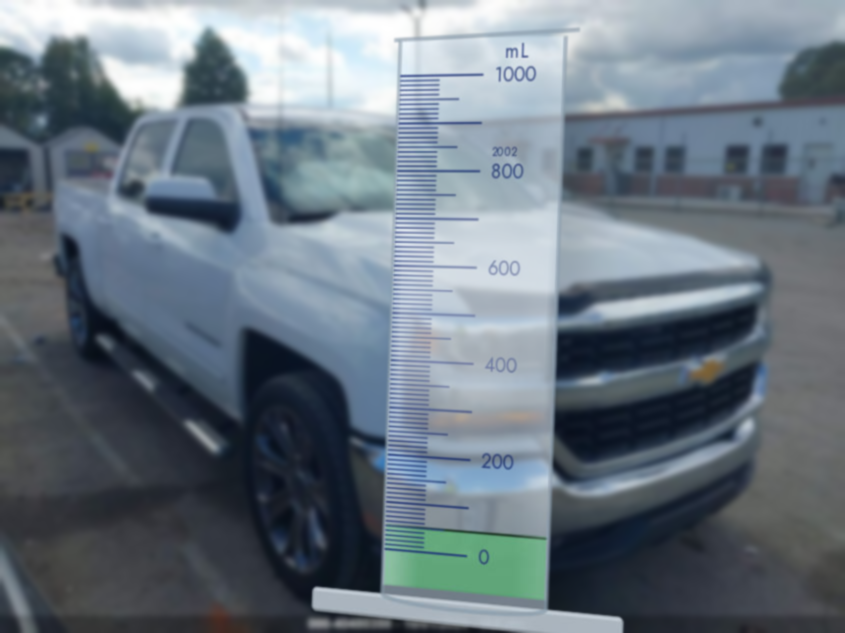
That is 50 mL
